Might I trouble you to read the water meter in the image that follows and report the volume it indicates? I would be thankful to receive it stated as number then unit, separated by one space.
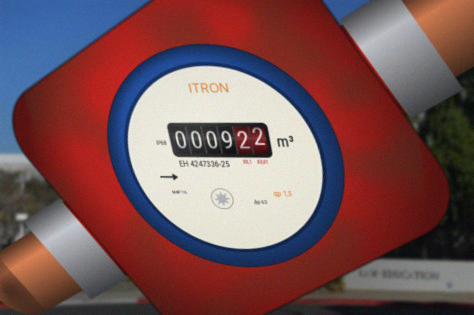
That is 9.22 m³
